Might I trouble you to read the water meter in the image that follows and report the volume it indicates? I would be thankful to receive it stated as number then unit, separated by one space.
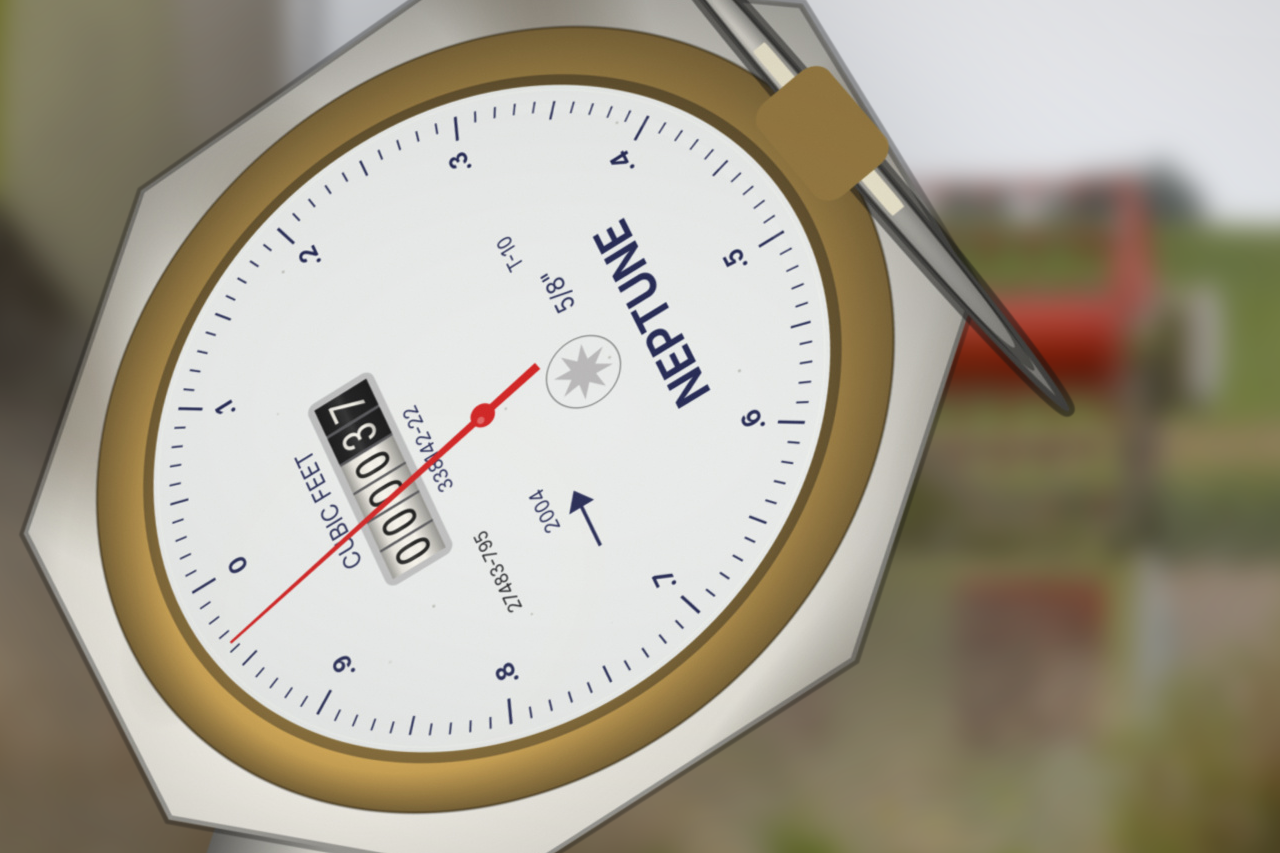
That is 36.96 ft³
